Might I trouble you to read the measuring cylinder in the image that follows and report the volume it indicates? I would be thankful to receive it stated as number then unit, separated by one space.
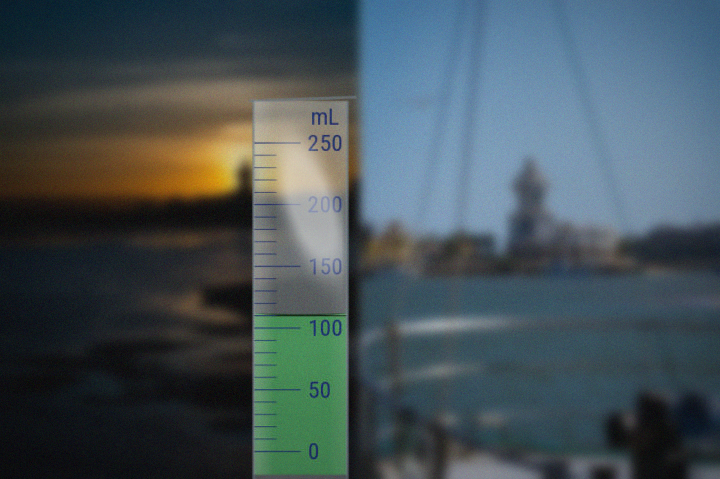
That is 110 mL
